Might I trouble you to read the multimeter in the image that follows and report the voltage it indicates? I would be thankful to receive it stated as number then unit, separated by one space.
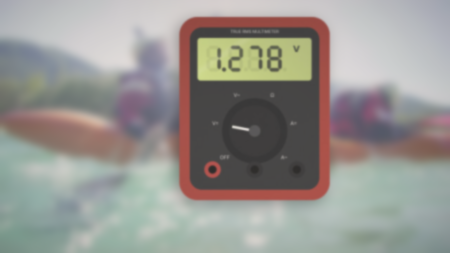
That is 1.278 V
